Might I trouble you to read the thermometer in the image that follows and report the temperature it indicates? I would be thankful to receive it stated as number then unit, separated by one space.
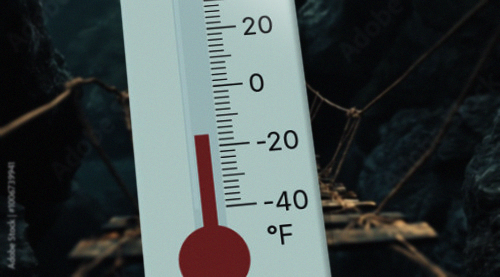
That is -16 °F
